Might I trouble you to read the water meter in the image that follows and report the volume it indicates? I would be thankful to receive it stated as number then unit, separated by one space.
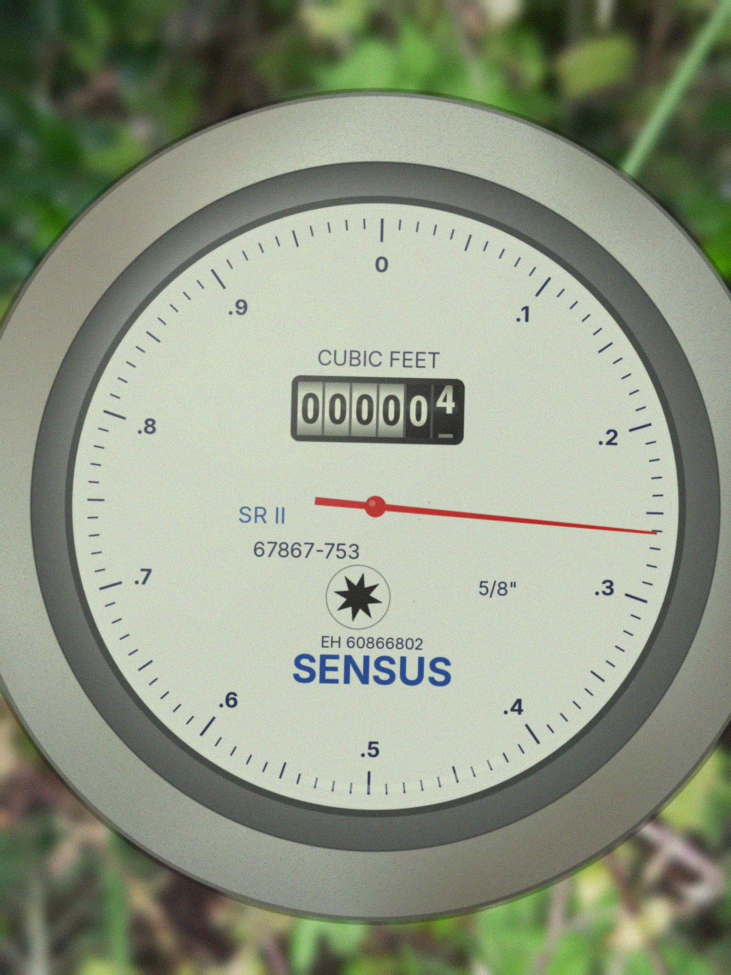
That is 4.26 ft³
